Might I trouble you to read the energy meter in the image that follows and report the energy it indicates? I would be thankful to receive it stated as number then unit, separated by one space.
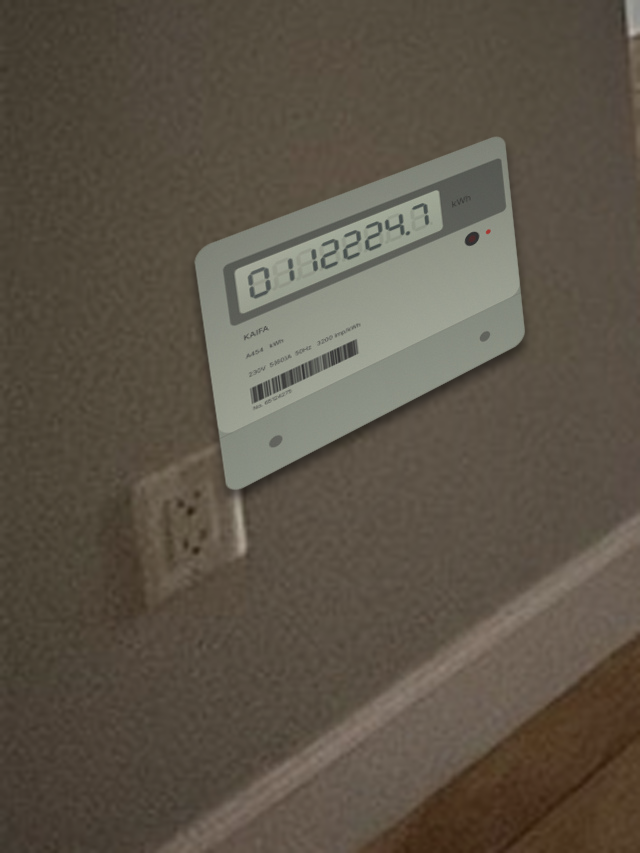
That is 112224.7 kWh
